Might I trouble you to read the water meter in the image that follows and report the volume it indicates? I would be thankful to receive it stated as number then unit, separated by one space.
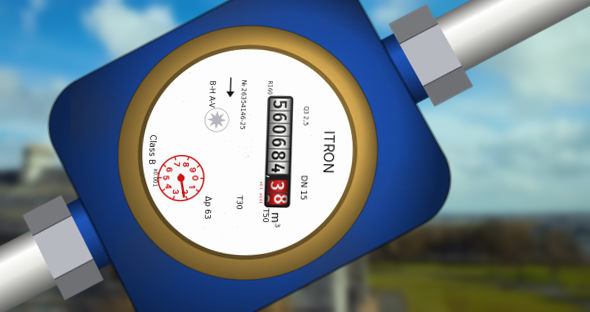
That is 560684.382 m³
